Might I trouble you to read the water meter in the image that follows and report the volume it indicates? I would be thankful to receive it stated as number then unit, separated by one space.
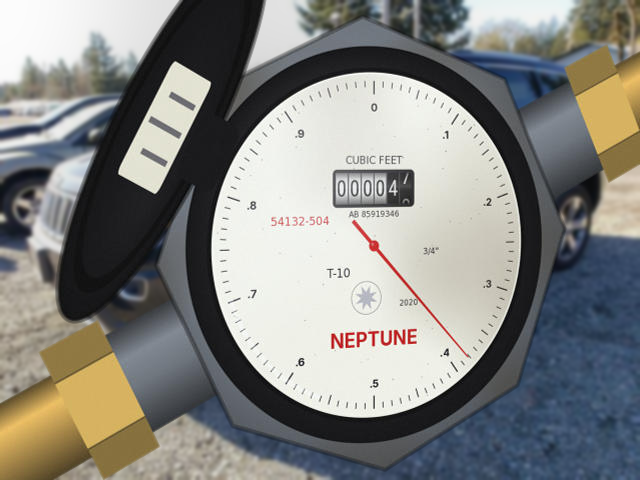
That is 47.38 ft³
